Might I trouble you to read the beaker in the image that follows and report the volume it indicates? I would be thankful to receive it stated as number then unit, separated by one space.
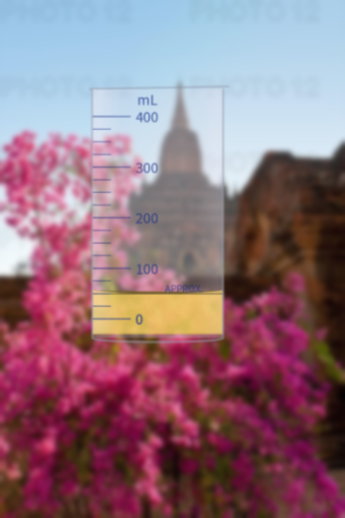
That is 50 mL
